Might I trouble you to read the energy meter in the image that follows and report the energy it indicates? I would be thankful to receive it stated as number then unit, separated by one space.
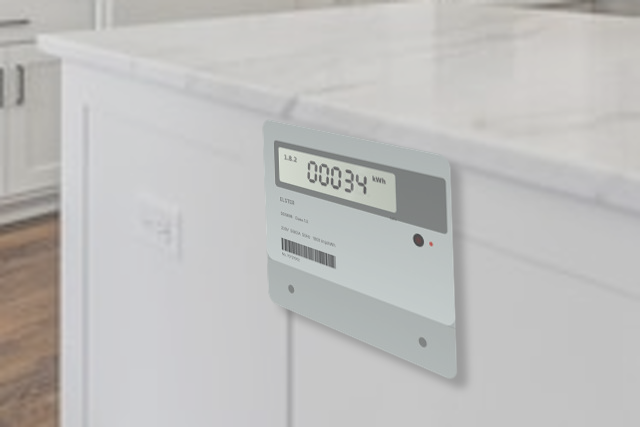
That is 34 kWh
